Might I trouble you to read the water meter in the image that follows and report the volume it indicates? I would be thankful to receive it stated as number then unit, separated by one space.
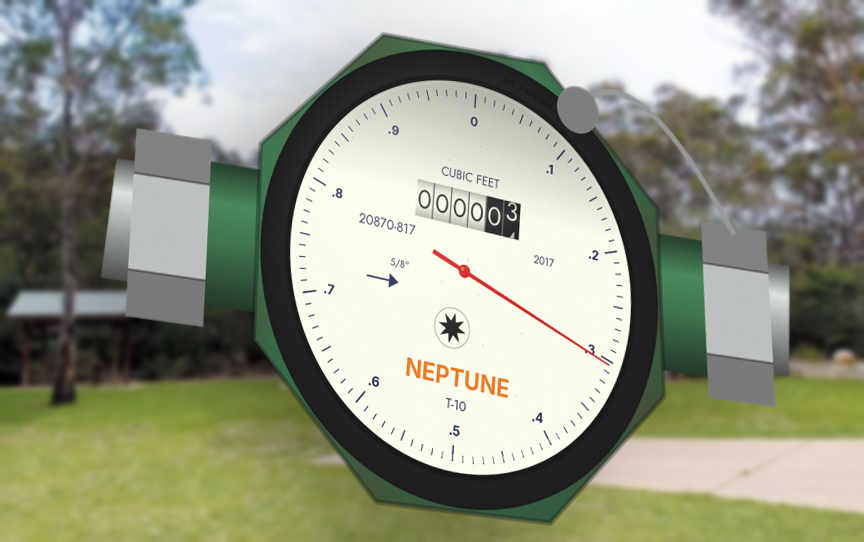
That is 3.30 ft³
